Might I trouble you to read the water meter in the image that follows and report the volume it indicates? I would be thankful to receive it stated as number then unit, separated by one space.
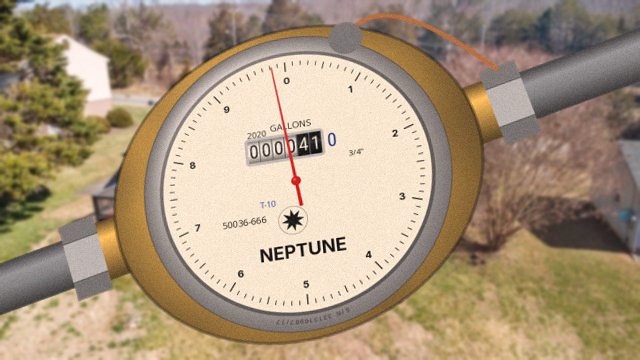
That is 409.8 gal
